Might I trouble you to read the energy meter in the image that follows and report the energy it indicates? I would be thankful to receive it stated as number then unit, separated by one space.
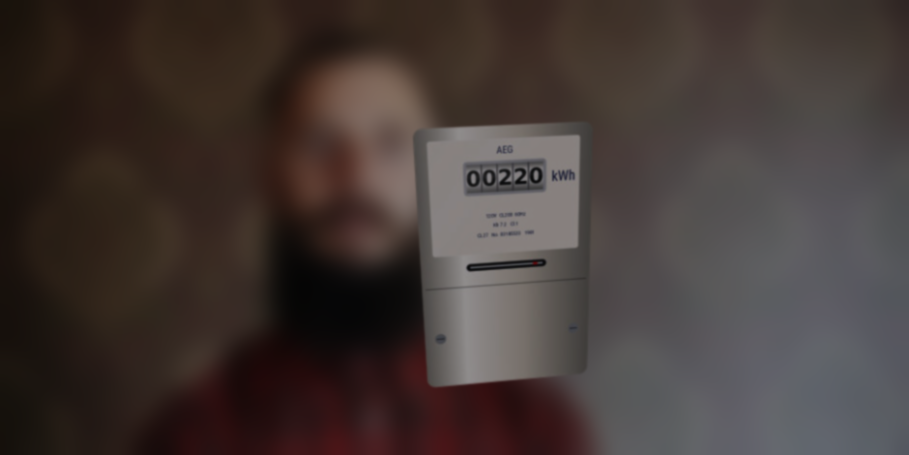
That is 220 kWh
